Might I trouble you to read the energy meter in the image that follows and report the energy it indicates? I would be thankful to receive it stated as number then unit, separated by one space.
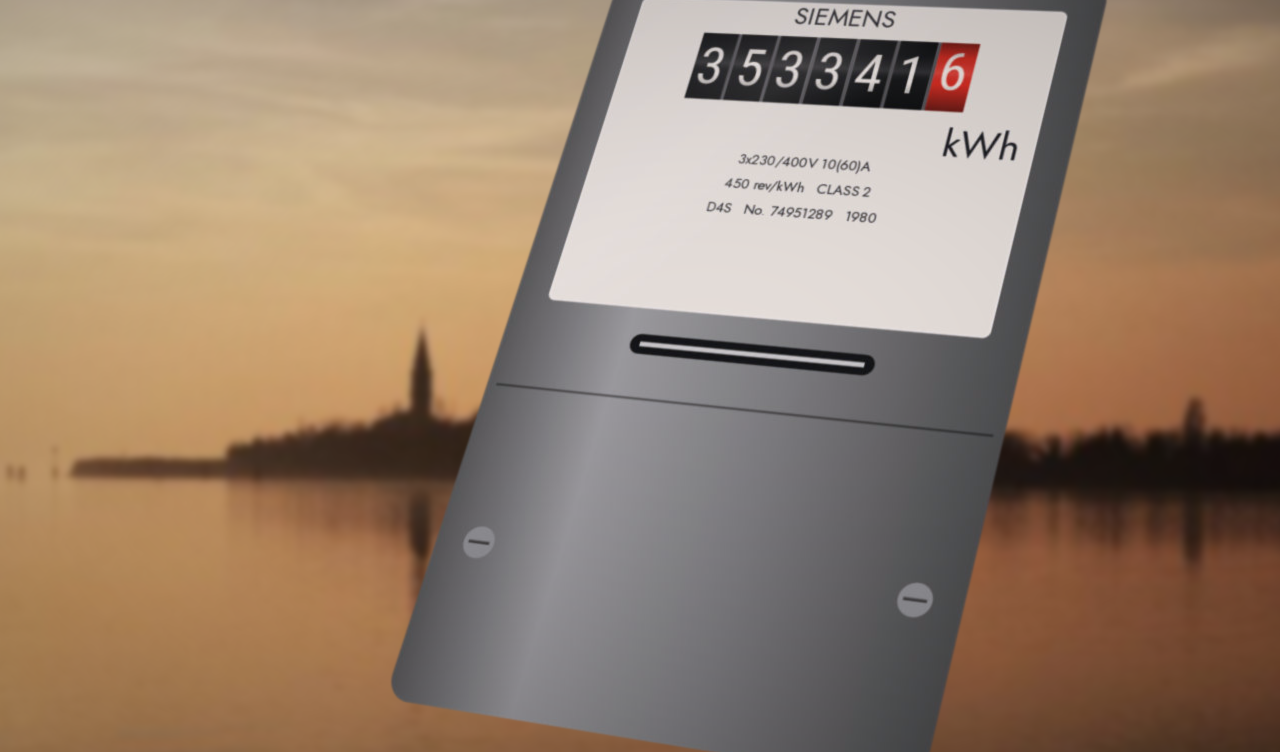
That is 353341.6 kWh
